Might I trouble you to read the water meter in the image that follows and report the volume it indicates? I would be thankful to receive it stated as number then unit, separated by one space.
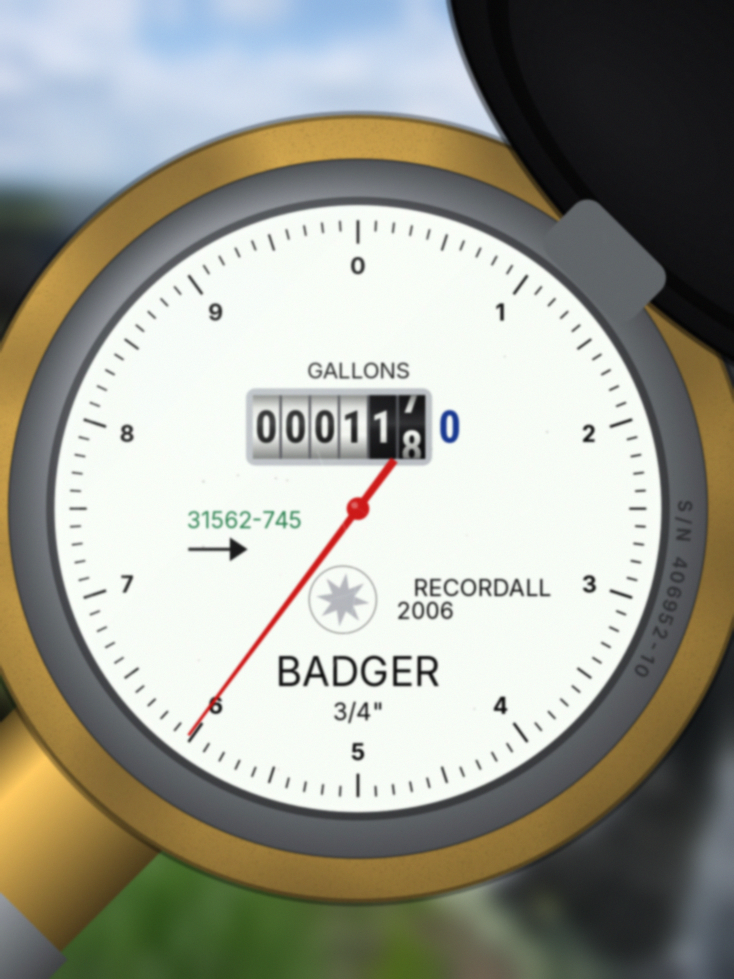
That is 1176.0 gal
